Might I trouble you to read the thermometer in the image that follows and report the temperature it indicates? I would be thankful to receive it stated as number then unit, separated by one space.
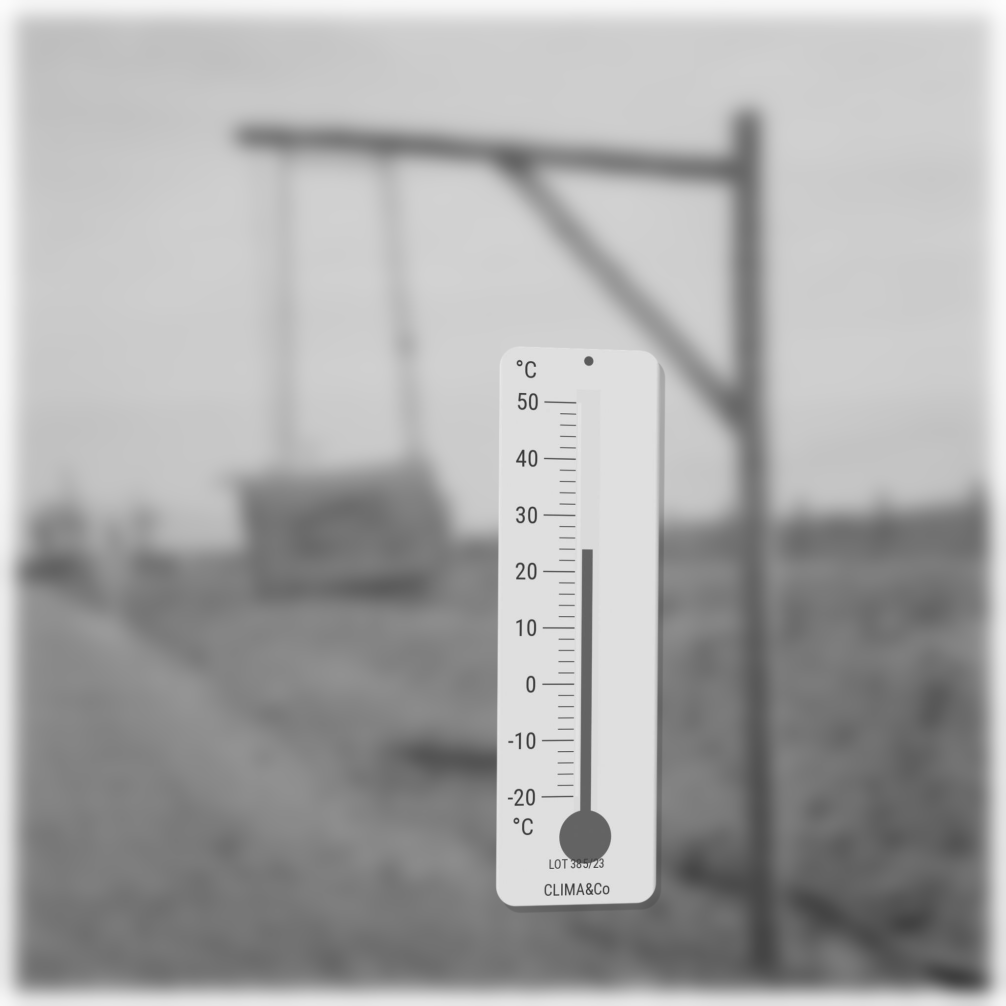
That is 24 °C
